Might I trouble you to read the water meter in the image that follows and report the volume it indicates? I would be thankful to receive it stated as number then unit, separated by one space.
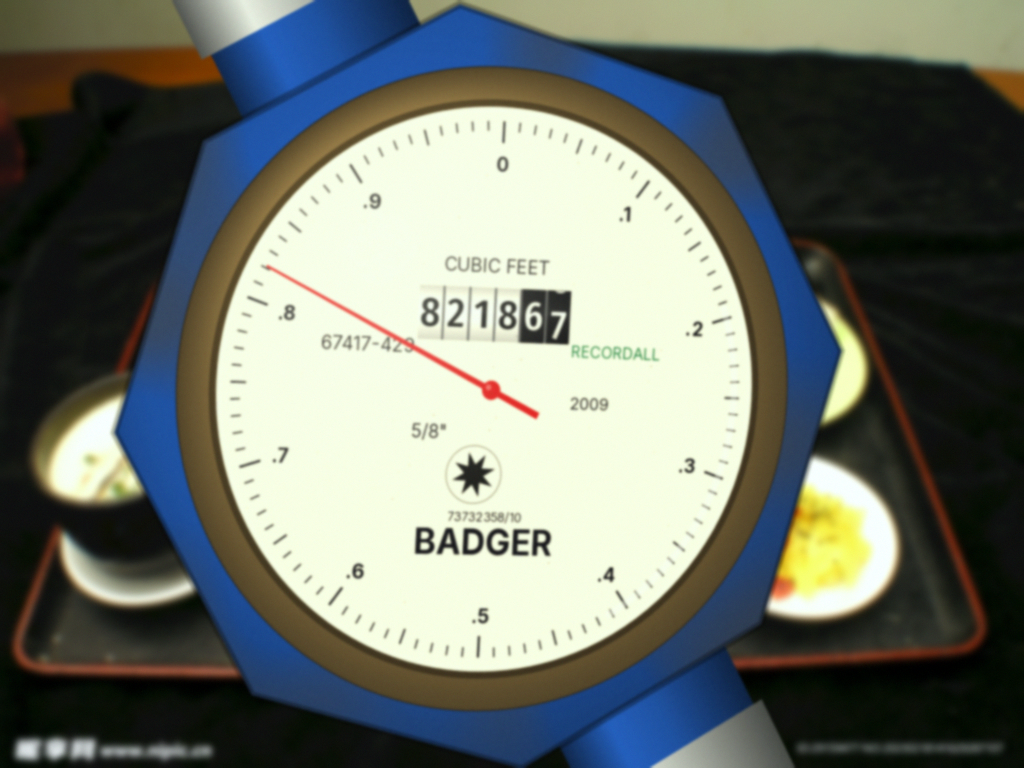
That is 821866.82 ft³
